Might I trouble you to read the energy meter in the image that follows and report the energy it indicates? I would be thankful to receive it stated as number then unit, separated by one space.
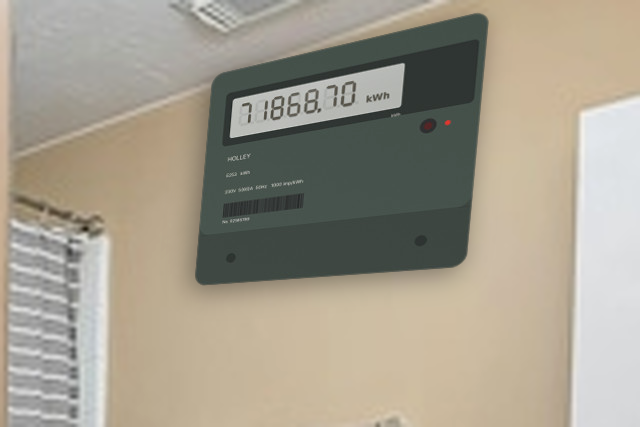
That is 71868.70 kWh
